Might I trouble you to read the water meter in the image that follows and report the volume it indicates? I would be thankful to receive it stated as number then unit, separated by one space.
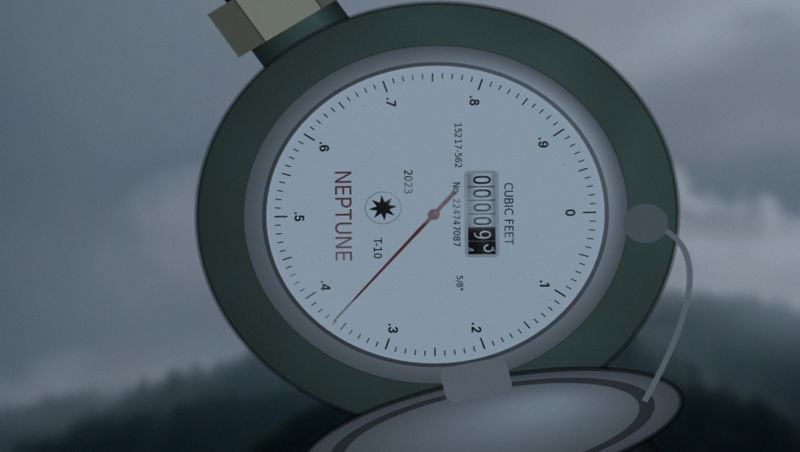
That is 93.36 ft³
